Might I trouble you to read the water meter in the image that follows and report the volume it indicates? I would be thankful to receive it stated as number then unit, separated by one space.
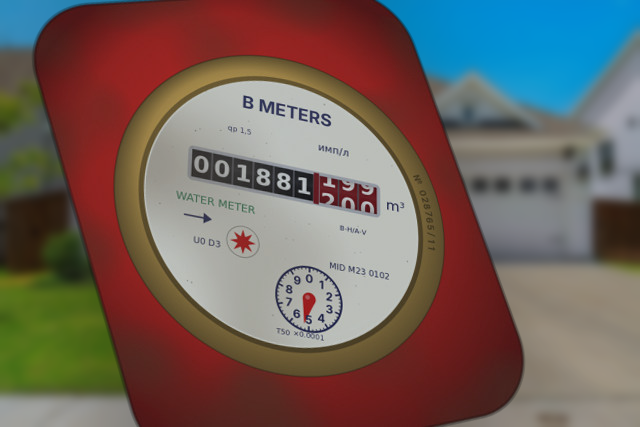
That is 1881.1995 m³
